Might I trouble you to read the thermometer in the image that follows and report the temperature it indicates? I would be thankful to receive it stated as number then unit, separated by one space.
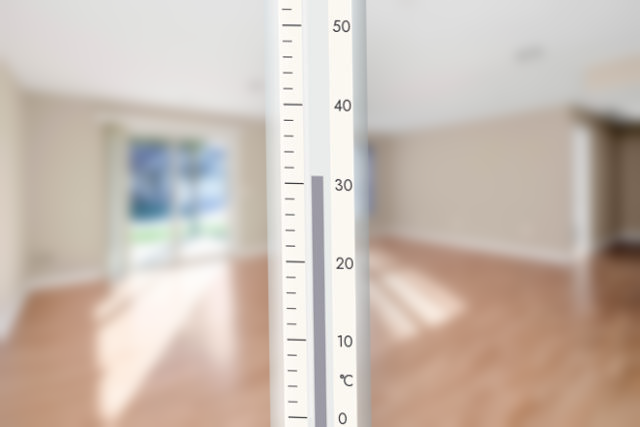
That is 31 °C
